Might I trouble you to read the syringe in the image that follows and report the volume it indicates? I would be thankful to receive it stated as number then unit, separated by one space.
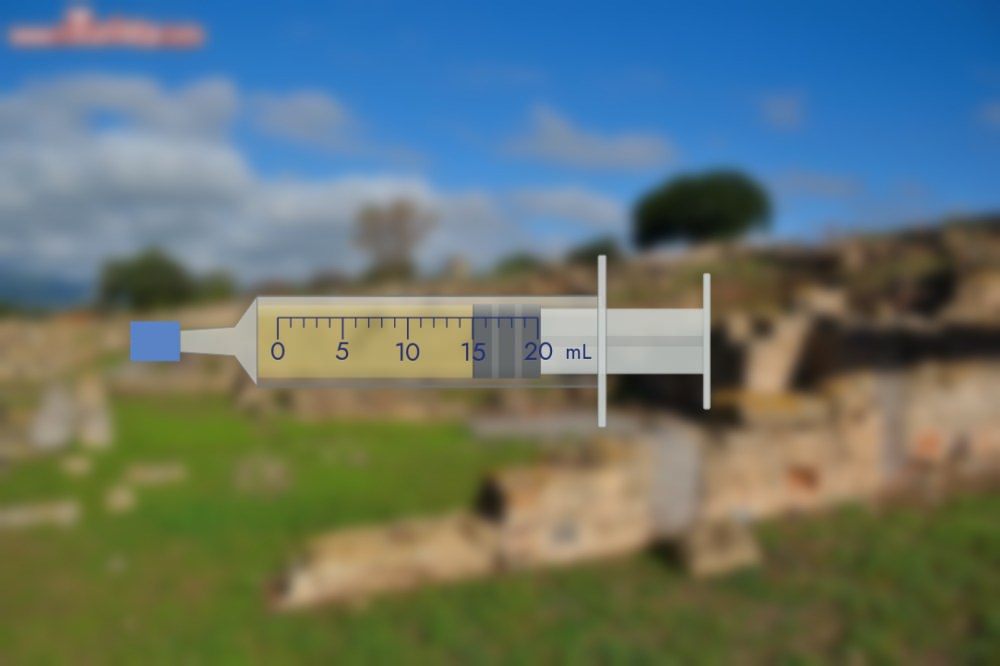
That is 15 mL
